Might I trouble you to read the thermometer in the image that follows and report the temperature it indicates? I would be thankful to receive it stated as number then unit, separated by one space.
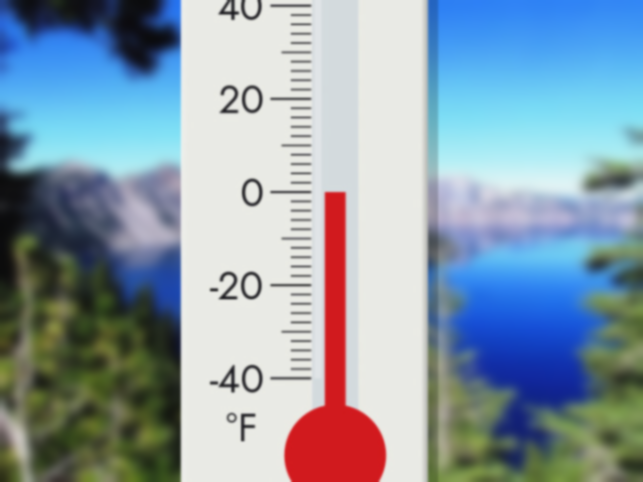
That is 0 °F
